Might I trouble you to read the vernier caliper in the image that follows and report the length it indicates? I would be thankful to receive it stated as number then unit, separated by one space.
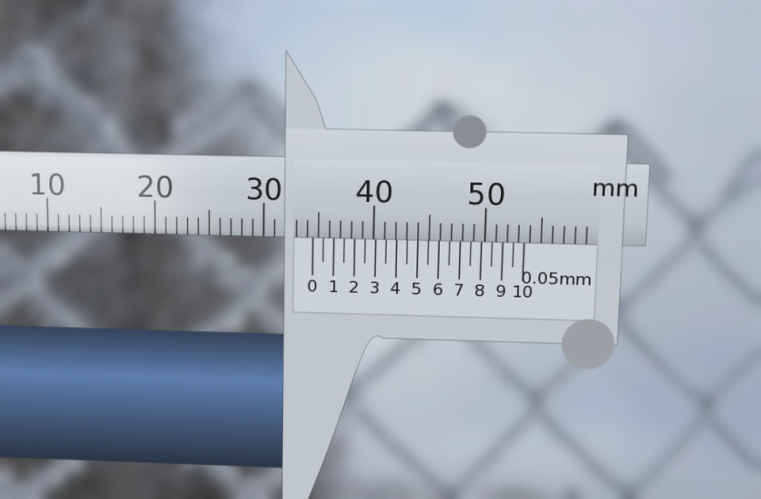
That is 34.5 mm
